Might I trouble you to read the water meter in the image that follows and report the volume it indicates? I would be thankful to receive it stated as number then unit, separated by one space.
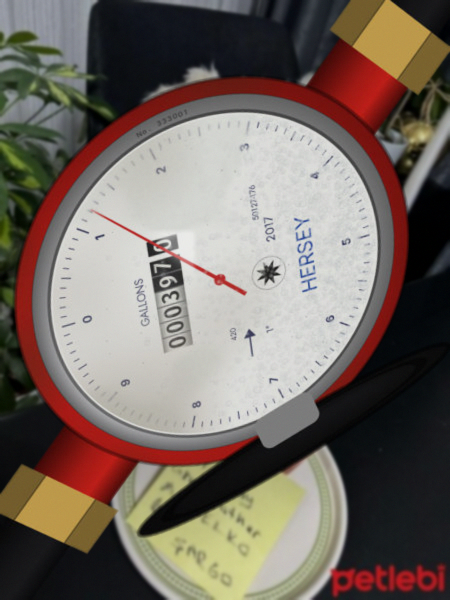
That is 3971.2 gal
